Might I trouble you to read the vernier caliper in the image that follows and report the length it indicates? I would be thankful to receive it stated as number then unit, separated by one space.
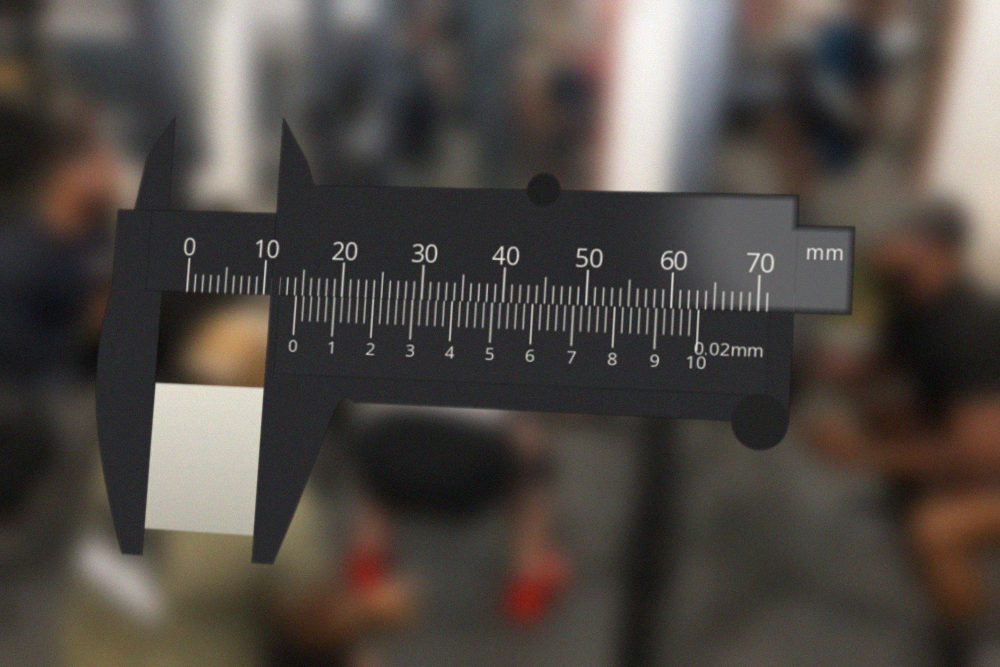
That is 14.2 mm
